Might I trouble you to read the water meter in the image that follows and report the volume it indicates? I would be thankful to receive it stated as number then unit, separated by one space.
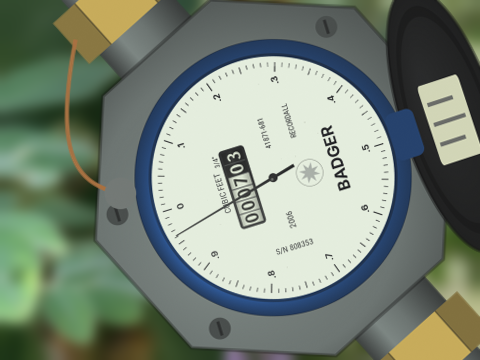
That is 702.96 ft³
